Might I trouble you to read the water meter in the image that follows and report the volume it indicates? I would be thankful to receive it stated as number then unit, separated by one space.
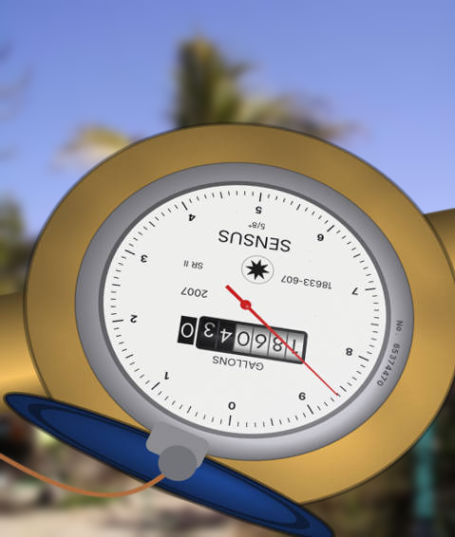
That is 1860428.6 gal
